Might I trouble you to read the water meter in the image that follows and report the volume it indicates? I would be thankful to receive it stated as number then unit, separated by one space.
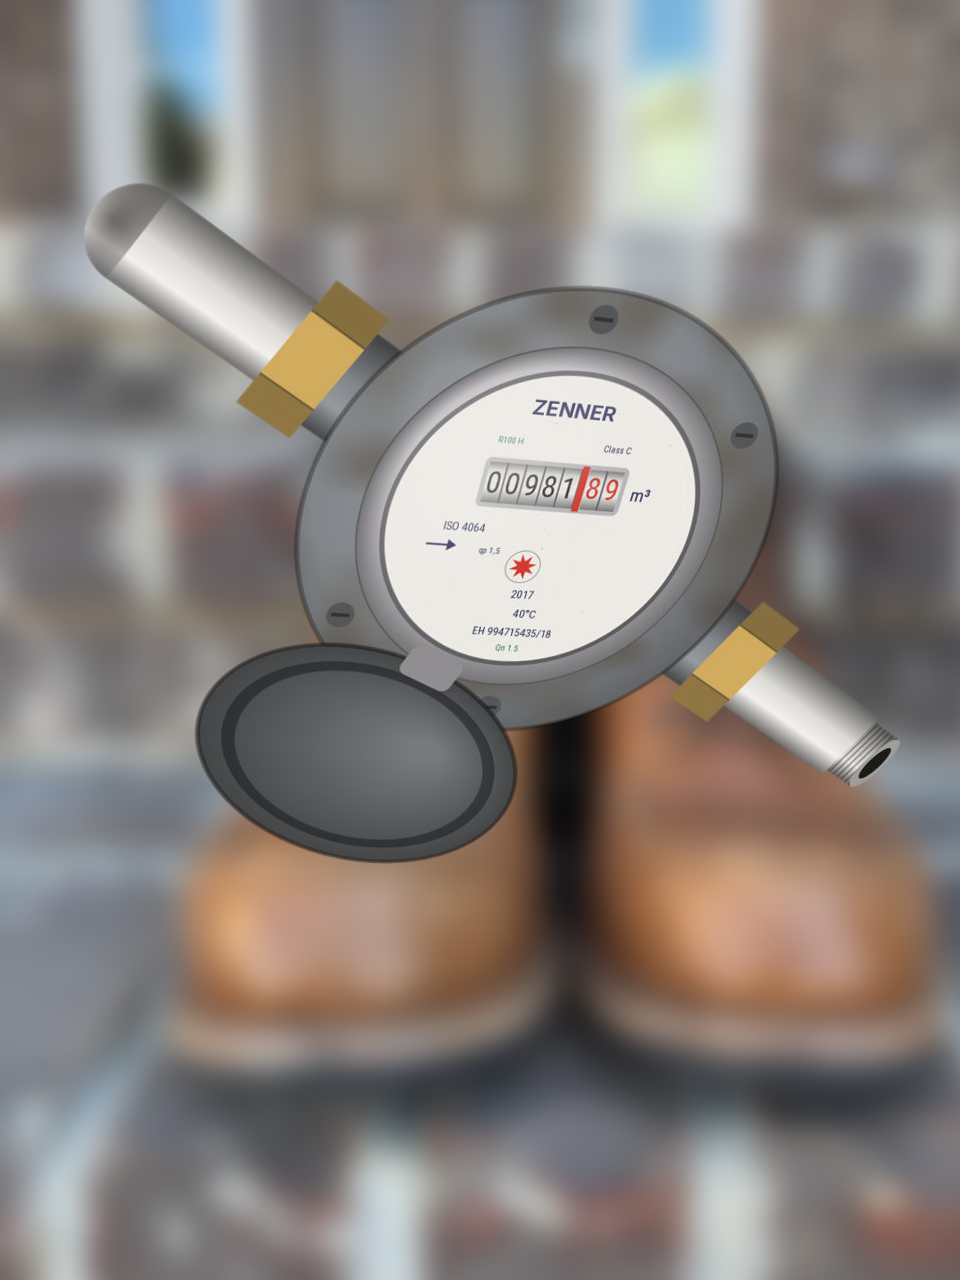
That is 981.89 m³
